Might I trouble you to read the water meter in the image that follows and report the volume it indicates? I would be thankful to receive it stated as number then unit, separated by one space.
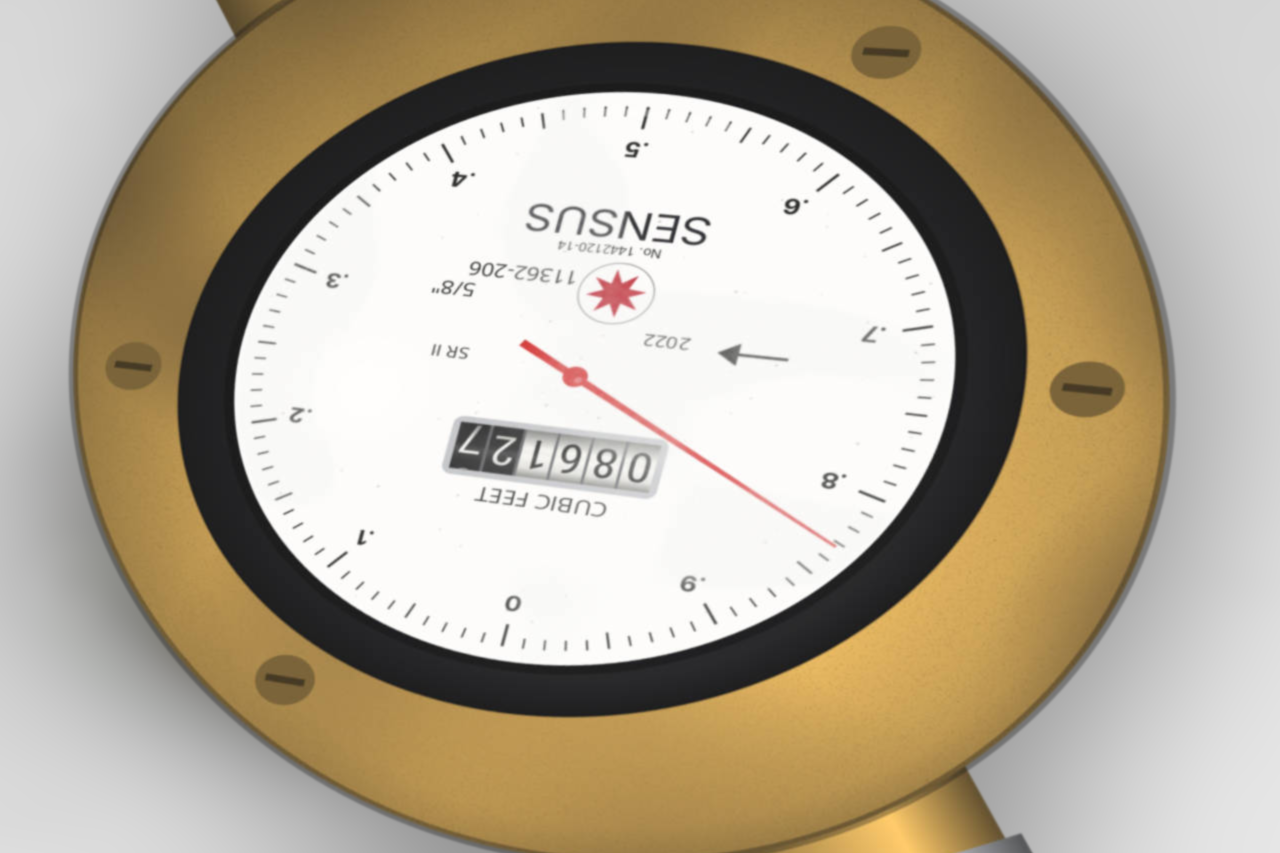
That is 86126.83 ft³
